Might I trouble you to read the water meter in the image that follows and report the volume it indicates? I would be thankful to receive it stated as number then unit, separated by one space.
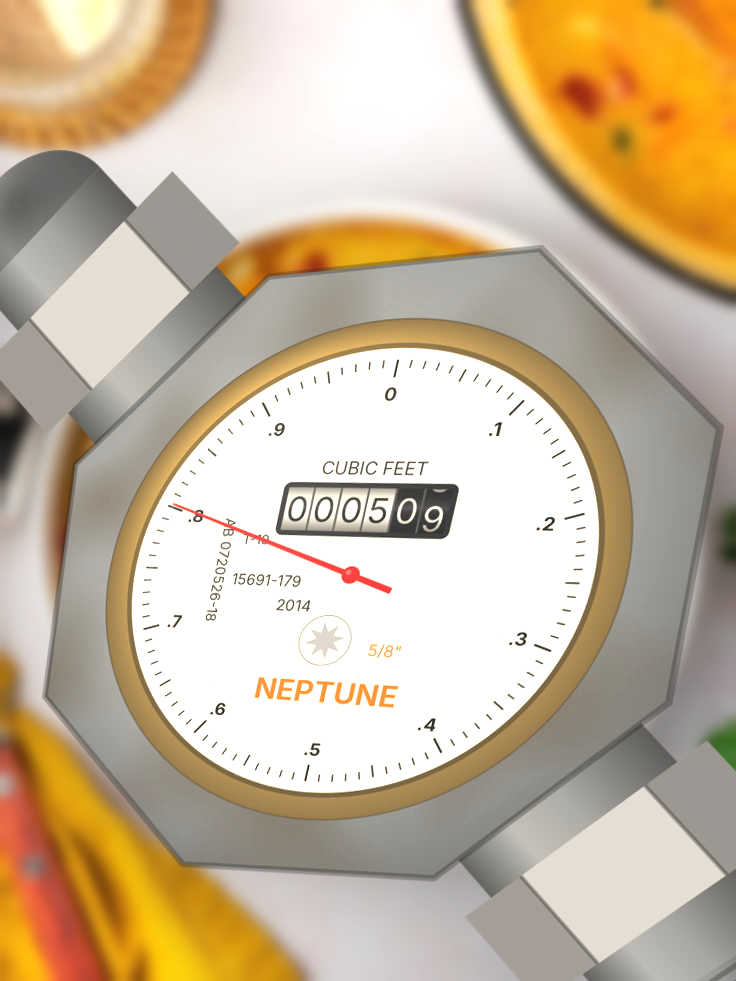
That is 508.80 ft³
